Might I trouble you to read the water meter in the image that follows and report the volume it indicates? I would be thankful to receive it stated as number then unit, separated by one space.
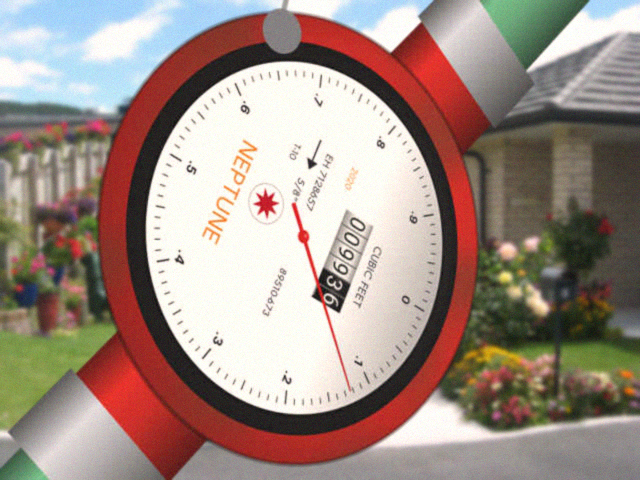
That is 9936.12 ft³
